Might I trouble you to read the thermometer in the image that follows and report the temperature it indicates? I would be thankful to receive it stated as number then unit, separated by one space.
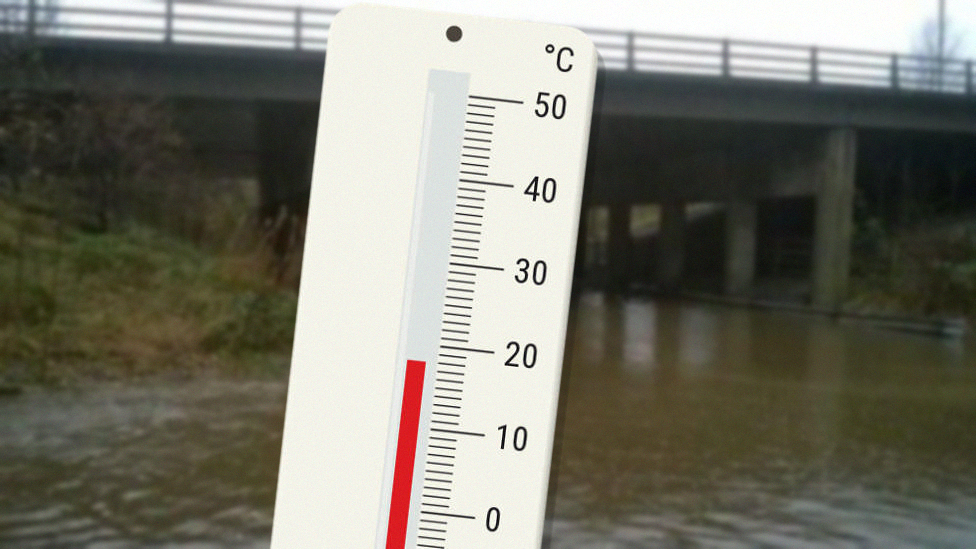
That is 18 °C
